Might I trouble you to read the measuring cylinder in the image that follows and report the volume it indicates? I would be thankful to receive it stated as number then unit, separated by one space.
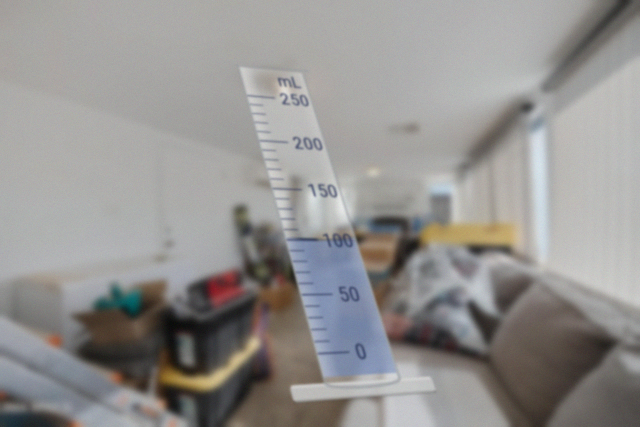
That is 100 mL
